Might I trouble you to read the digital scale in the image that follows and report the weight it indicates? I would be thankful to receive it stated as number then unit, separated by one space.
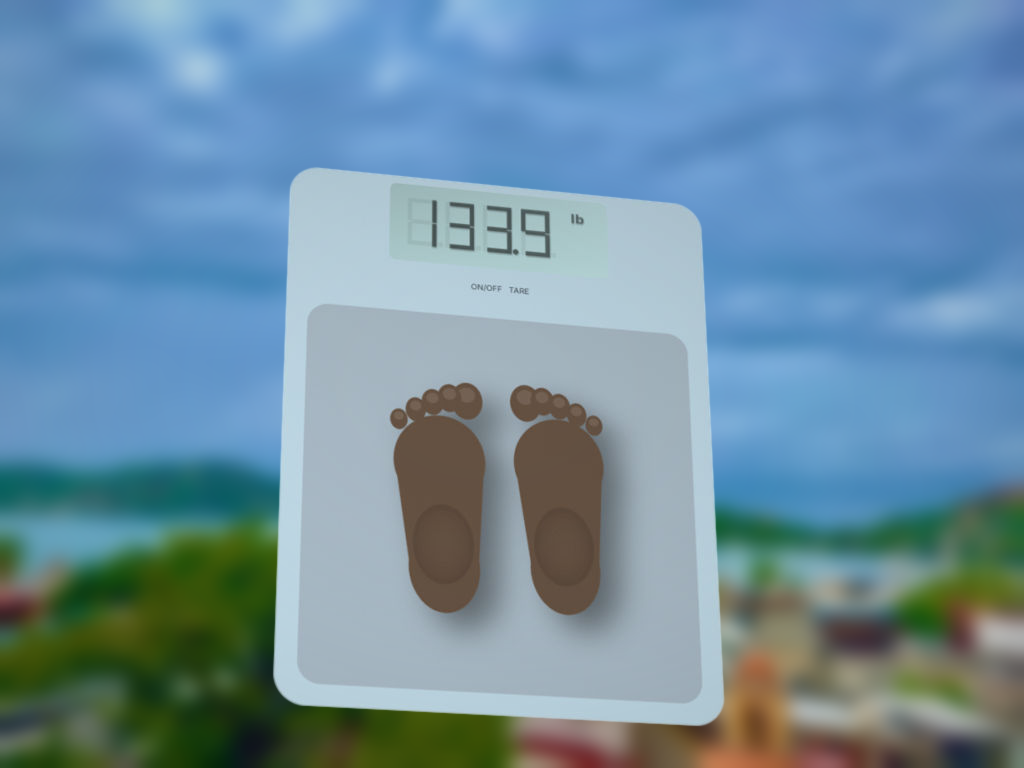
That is 133.9 lb
